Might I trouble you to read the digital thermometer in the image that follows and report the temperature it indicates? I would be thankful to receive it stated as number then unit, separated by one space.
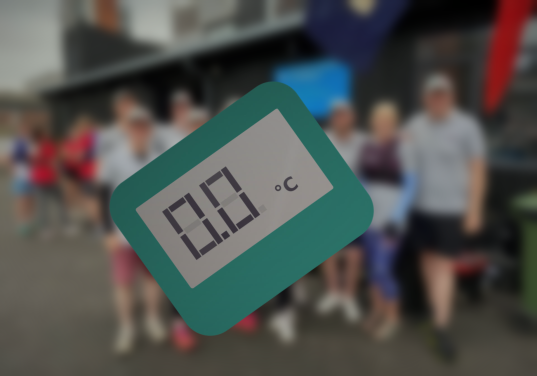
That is 0.0 °C
